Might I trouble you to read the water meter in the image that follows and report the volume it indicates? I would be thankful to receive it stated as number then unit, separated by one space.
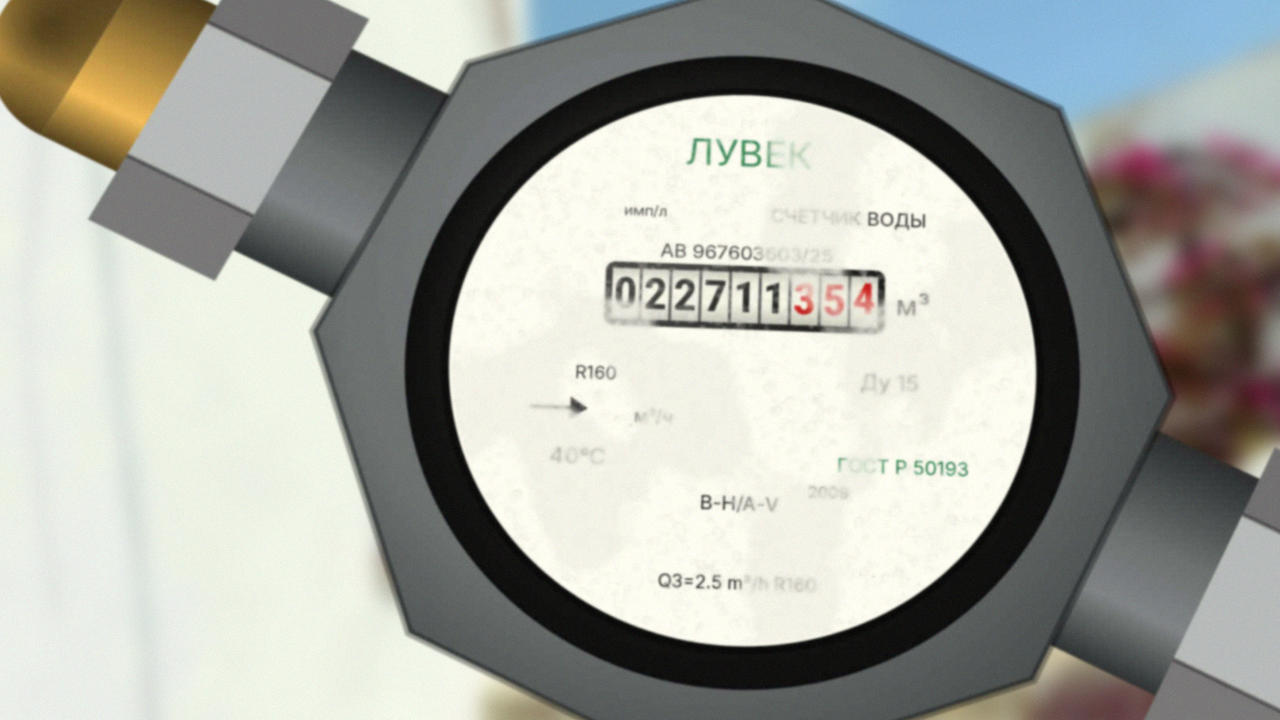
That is 22711.354 m³
